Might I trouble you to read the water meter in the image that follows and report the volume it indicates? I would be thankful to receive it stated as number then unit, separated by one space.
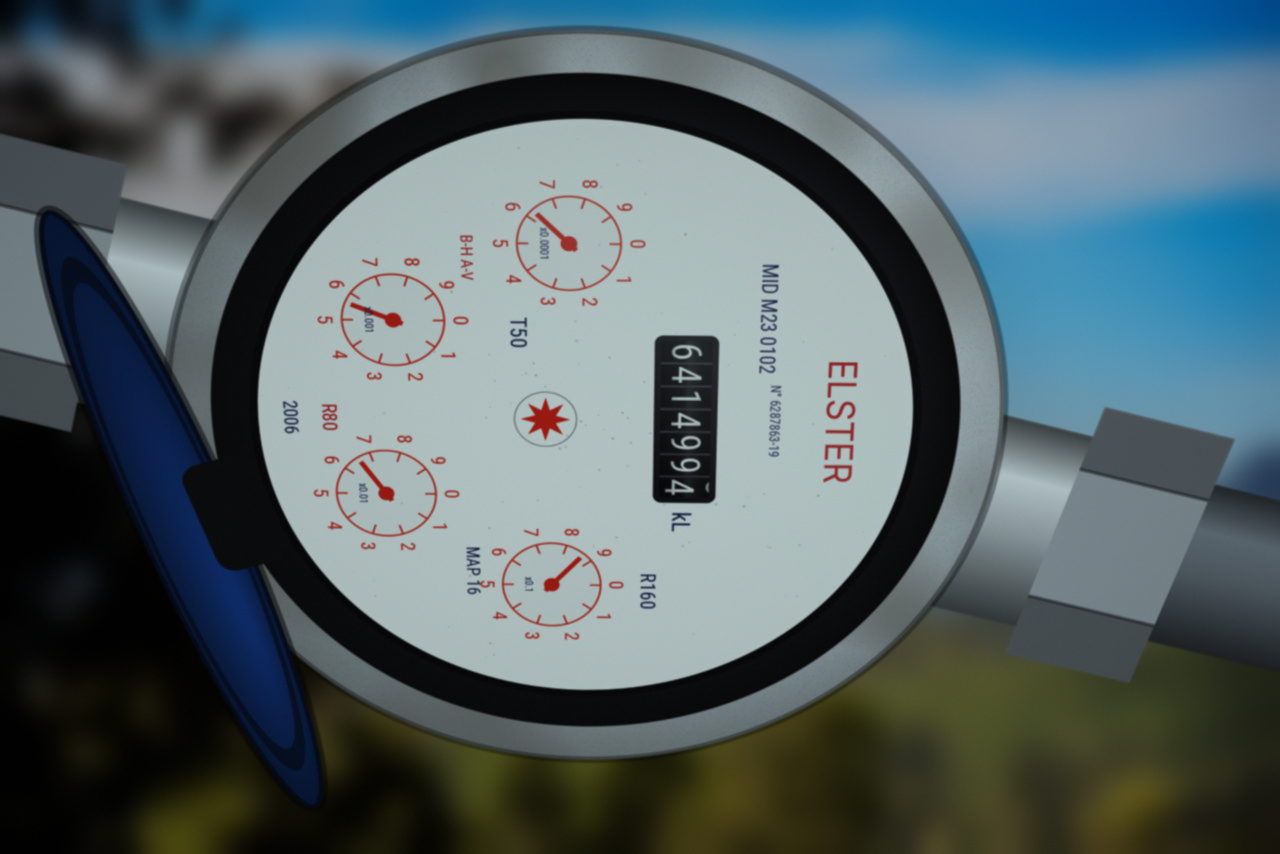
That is 6414993.8656 kL
